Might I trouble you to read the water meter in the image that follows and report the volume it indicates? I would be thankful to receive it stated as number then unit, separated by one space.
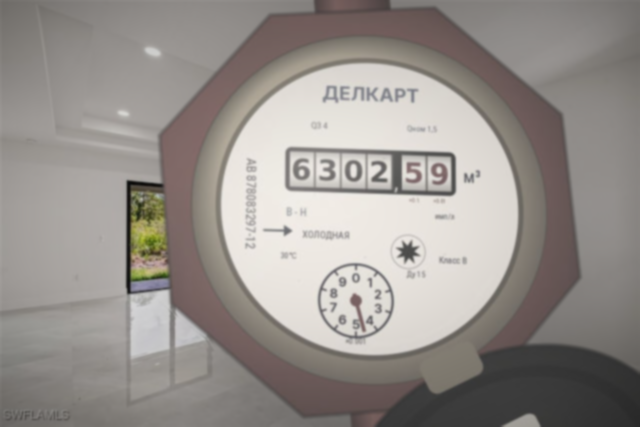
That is 6302.594 m³
